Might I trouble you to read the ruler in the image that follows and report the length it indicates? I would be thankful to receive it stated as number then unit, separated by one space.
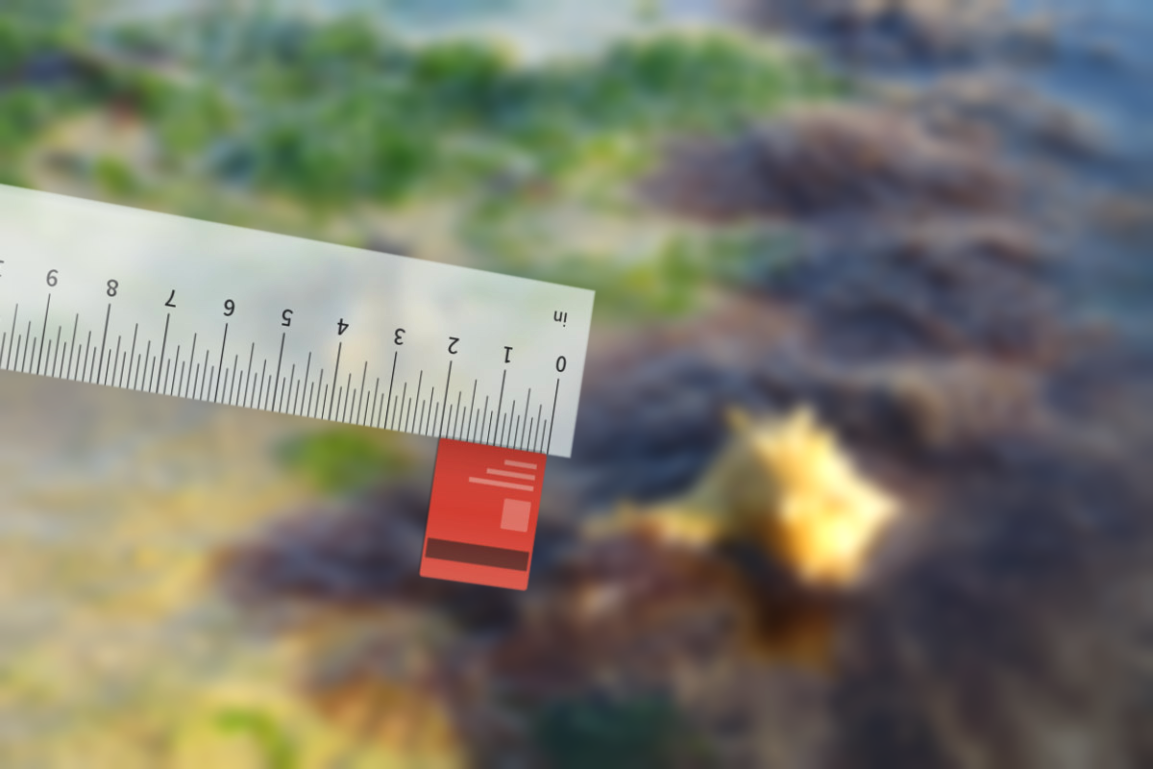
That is 2 in
